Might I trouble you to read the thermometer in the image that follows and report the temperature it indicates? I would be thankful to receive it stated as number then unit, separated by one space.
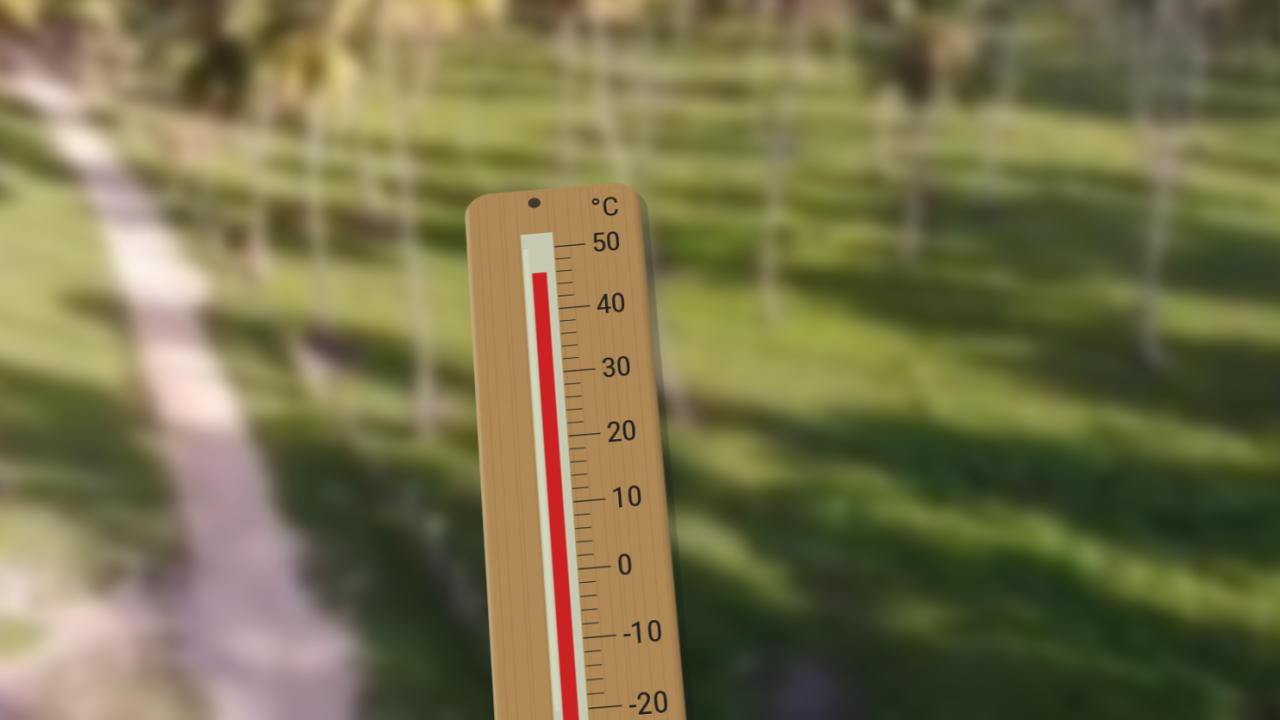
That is 46 °C
